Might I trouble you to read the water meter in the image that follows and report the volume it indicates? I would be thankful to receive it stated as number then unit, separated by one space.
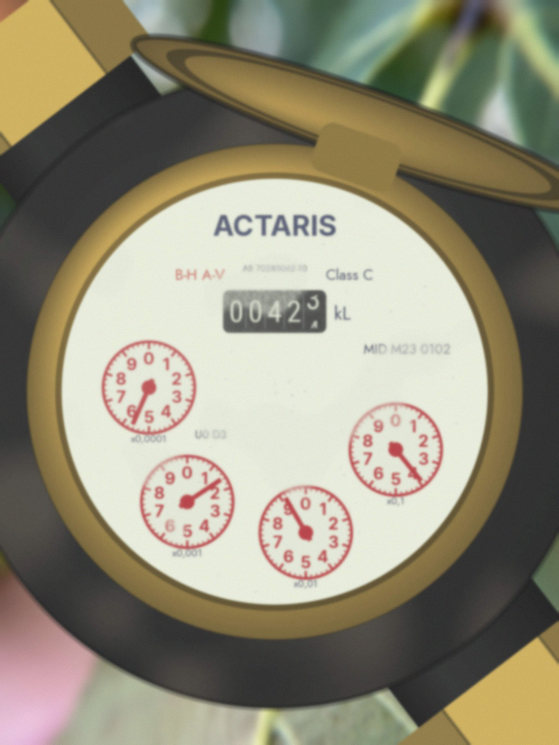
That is 423.3915 kL
